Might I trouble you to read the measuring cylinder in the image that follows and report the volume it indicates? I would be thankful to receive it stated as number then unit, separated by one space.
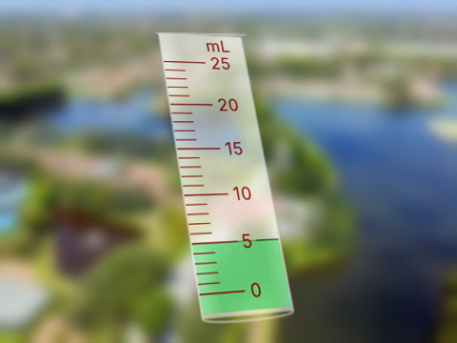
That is 5 mL
